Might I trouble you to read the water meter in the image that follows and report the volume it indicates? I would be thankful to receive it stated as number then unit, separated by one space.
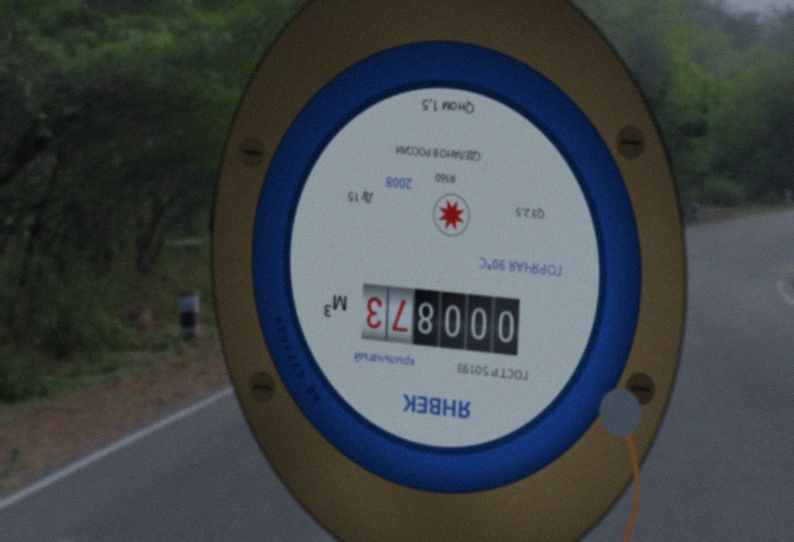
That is 8.73 m³
